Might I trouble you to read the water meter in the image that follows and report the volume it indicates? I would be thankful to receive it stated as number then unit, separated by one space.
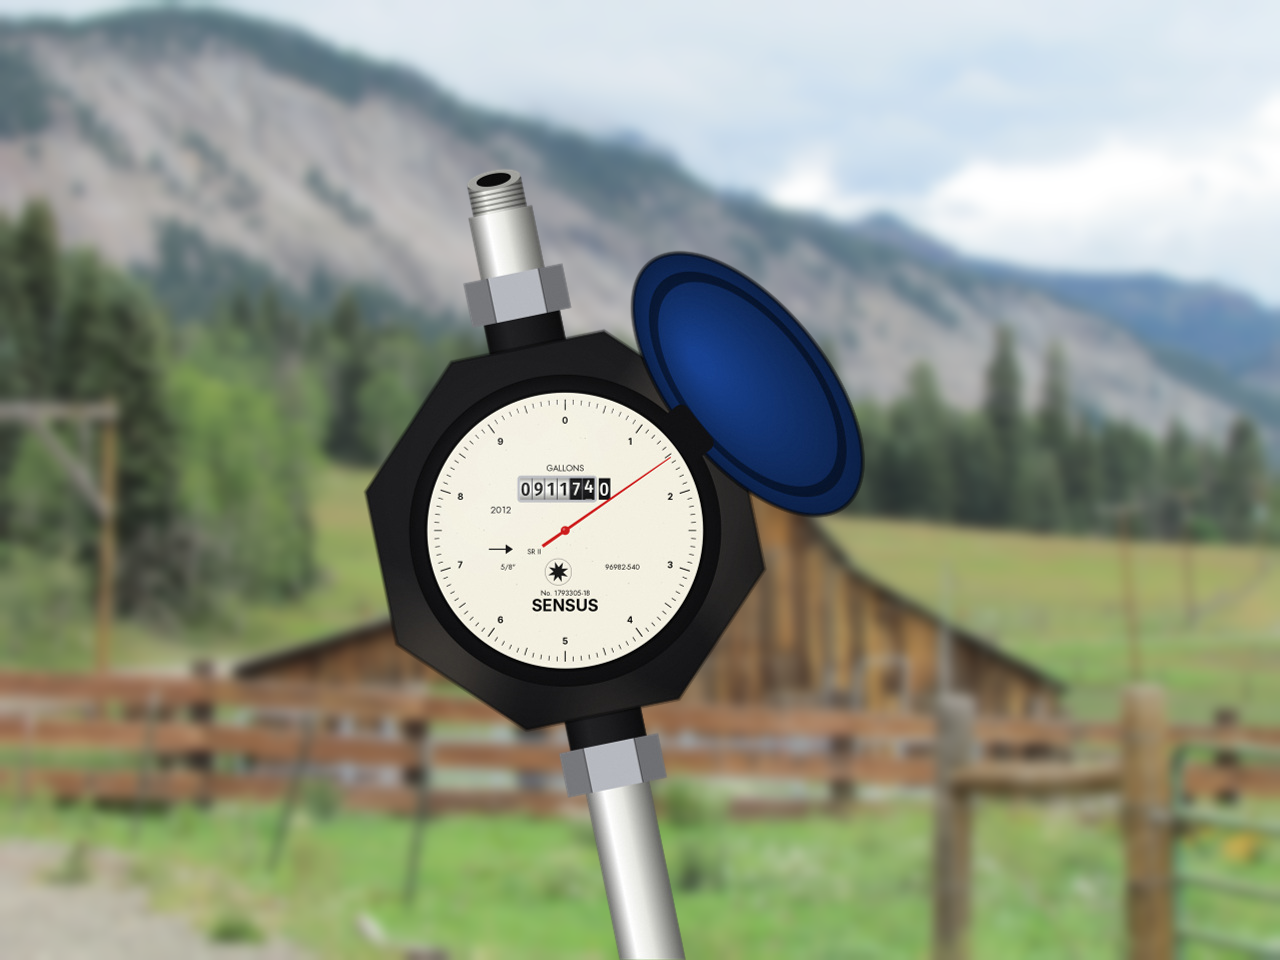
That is 911741.5 gal
